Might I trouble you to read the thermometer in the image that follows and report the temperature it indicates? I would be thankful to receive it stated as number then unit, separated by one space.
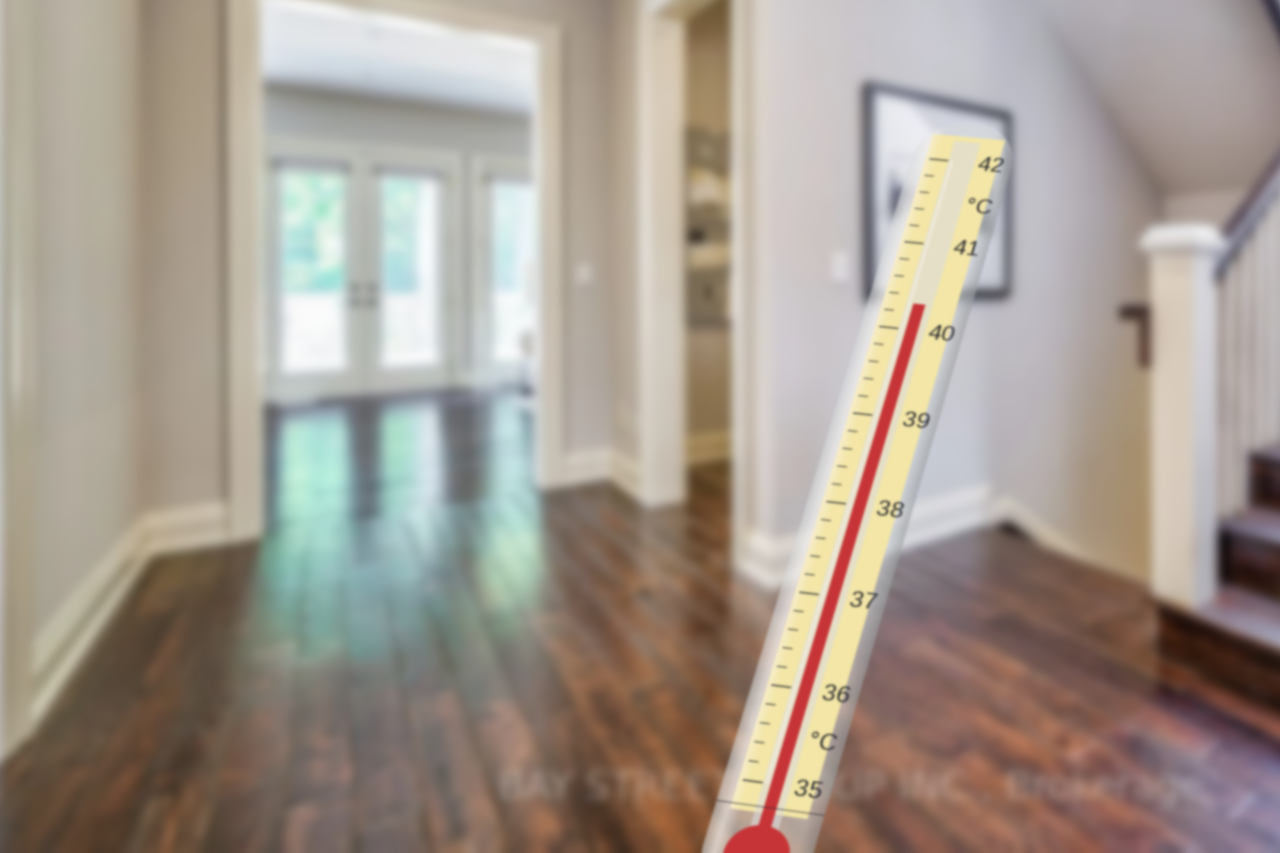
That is 40.3 °C
